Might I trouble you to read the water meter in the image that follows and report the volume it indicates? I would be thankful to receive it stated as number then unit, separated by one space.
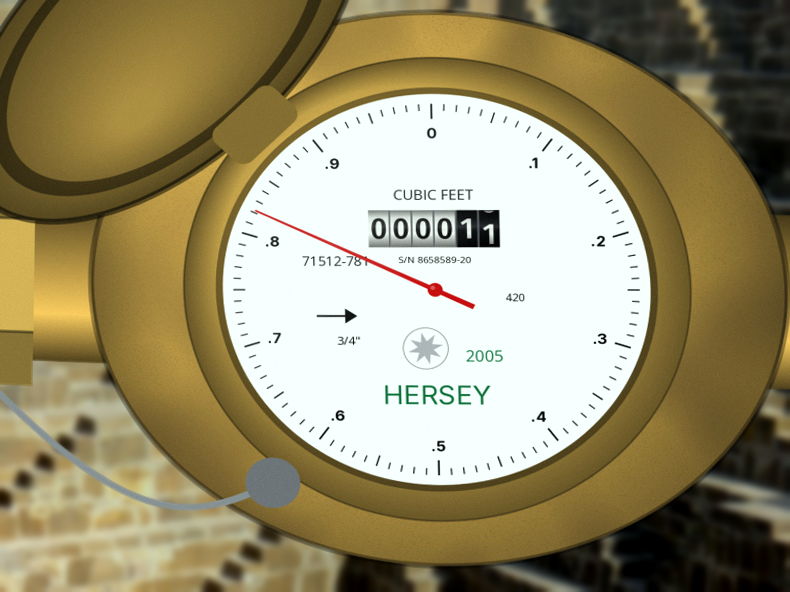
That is 10.82 ft³
